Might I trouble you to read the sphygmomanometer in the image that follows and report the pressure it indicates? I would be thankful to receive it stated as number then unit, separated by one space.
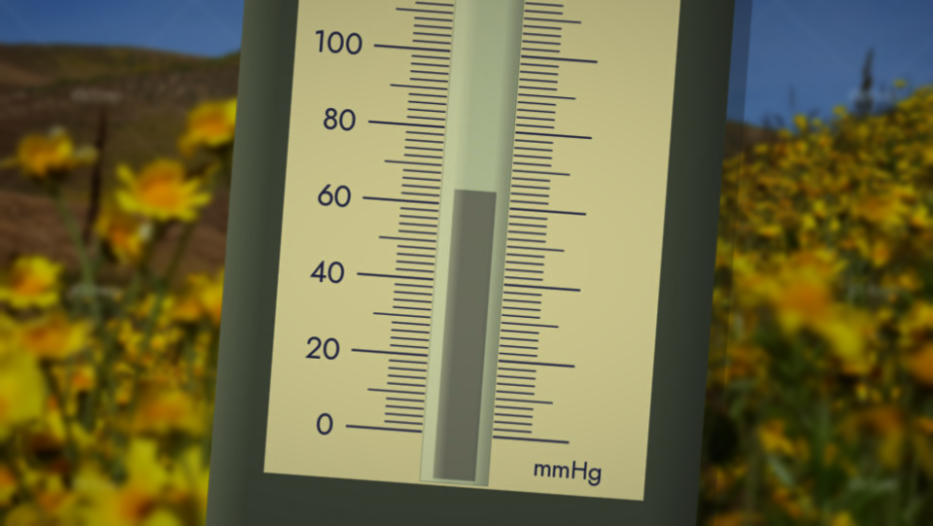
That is 64 mmHg
